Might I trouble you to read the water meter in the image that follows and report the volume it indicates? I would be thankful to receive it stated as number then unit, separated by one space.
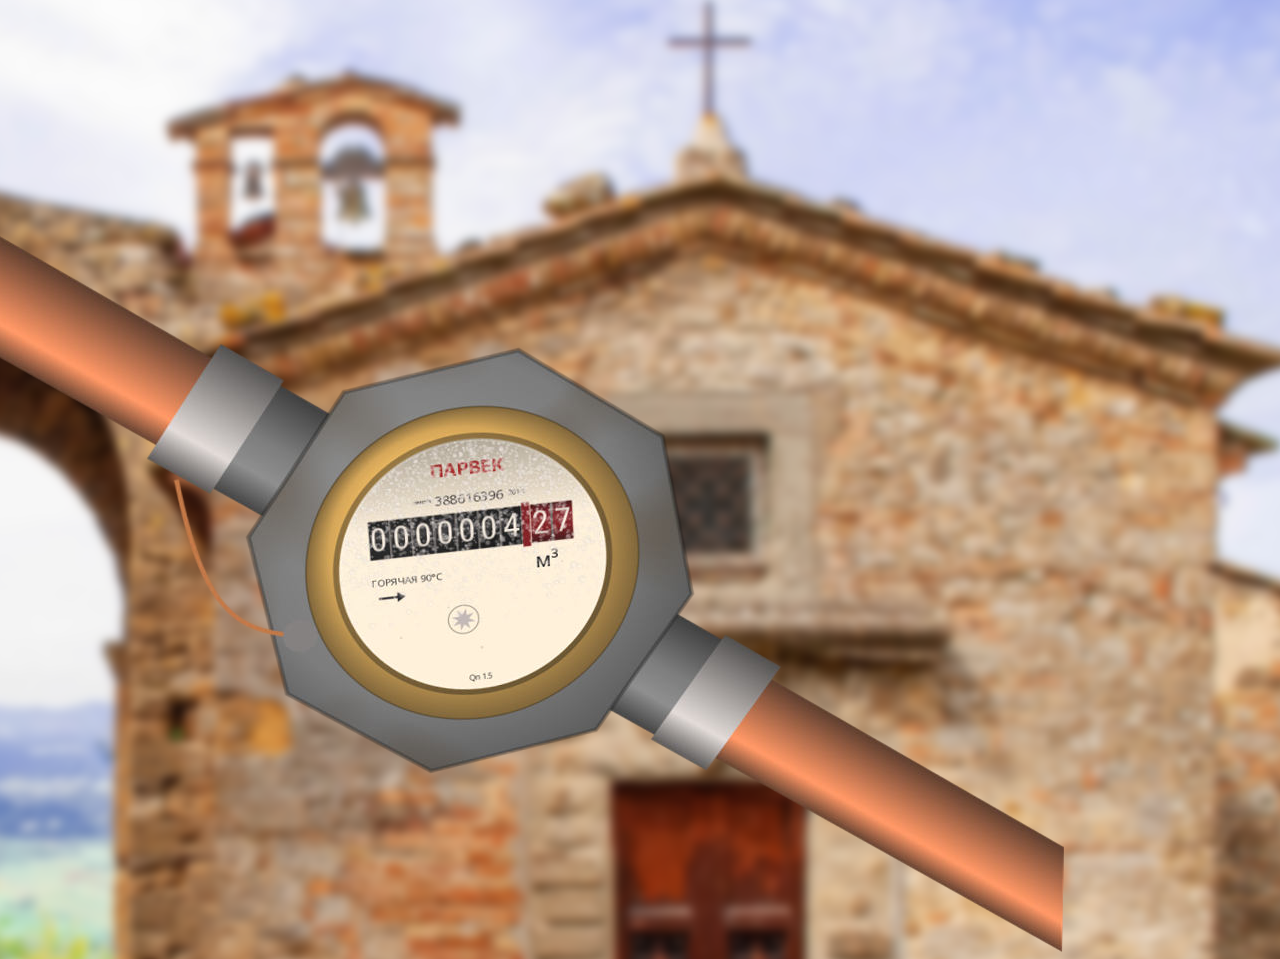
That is 4.27 m³
